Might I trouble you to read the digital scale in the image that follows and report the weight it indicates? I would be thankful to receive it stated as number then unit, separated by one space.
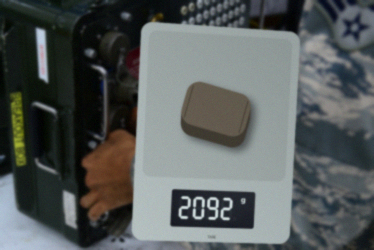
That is 2092 g
